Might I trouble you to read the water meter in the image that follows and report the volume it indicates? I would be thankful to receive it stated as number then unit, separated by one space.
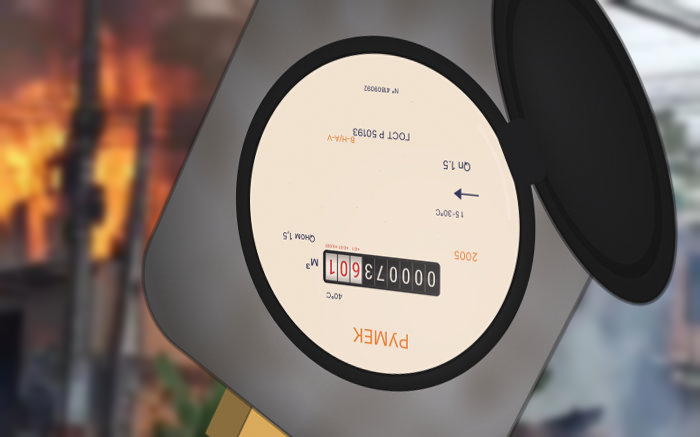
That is 73.601 m³
